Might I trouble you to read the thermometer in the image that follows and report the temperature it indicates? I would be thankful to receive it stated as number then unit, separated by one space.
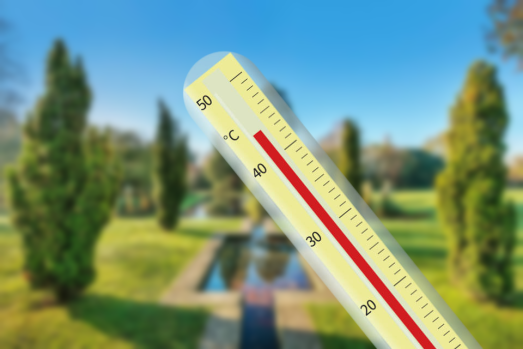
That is 43.5 °C
